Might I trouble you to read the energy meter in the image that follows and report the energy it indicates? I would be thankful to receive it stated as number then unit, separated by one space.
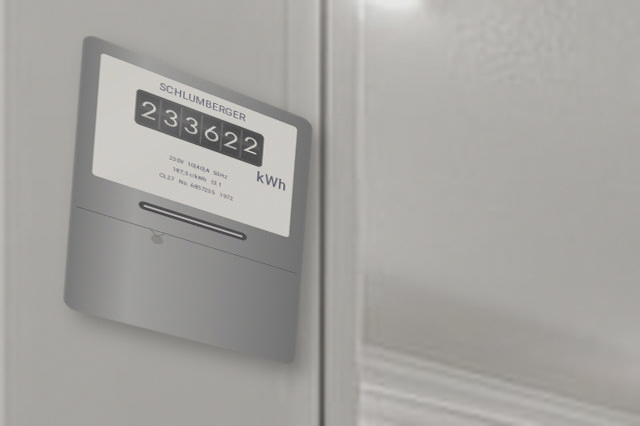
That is 233622 kWh
